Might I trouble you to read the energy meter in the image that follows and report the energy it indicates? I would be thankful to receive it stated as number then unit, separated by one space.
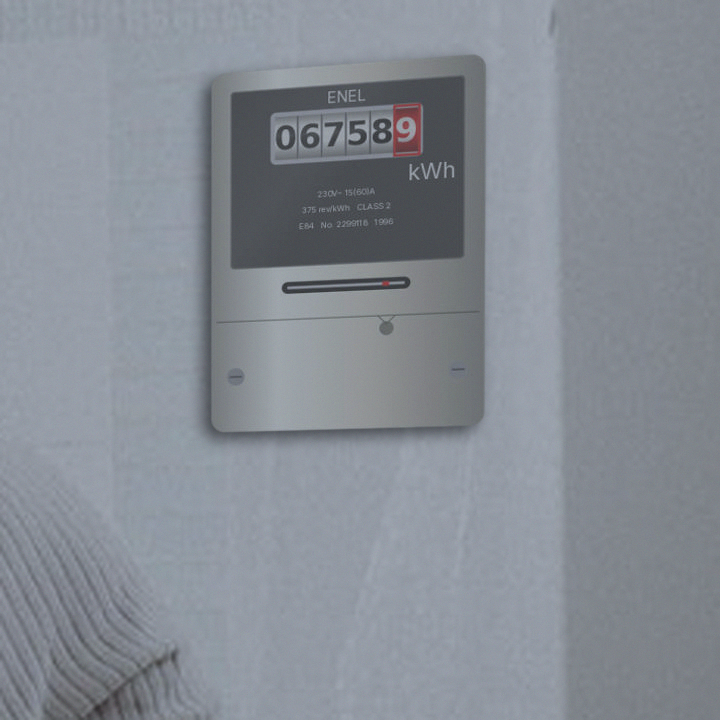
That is 6758.9 kWh
